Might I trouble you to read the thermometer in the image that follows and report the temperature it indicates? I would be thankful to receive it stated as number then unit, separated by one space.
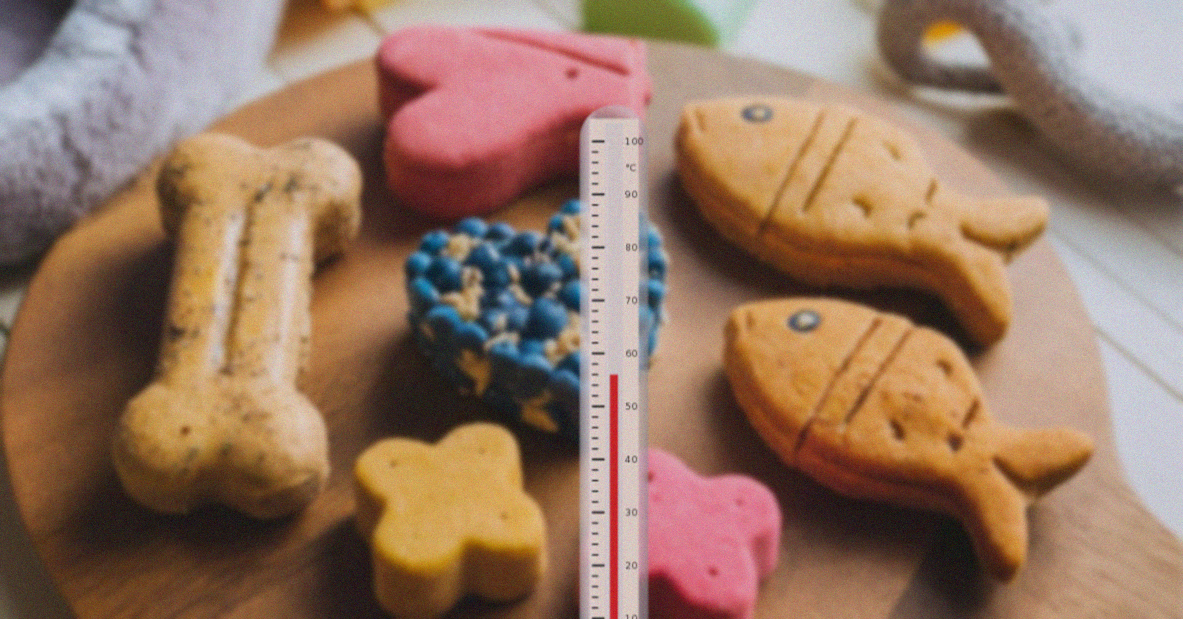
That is 56 °C
